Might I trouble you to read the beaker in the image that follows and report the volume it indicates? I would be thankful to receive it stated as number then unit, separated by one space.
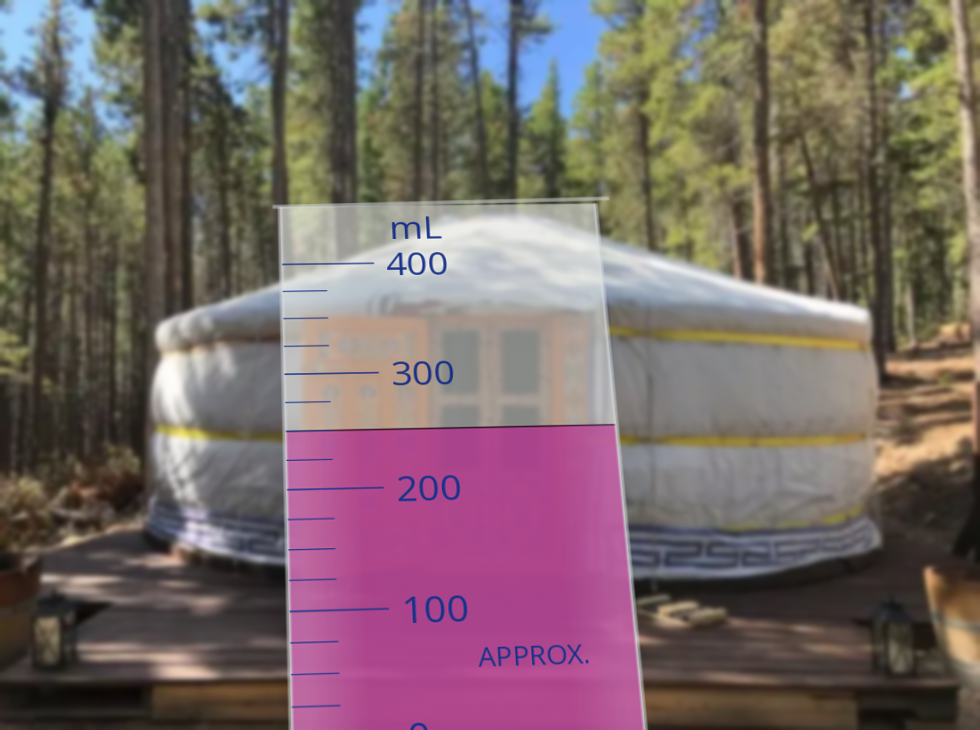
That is 250 mL
